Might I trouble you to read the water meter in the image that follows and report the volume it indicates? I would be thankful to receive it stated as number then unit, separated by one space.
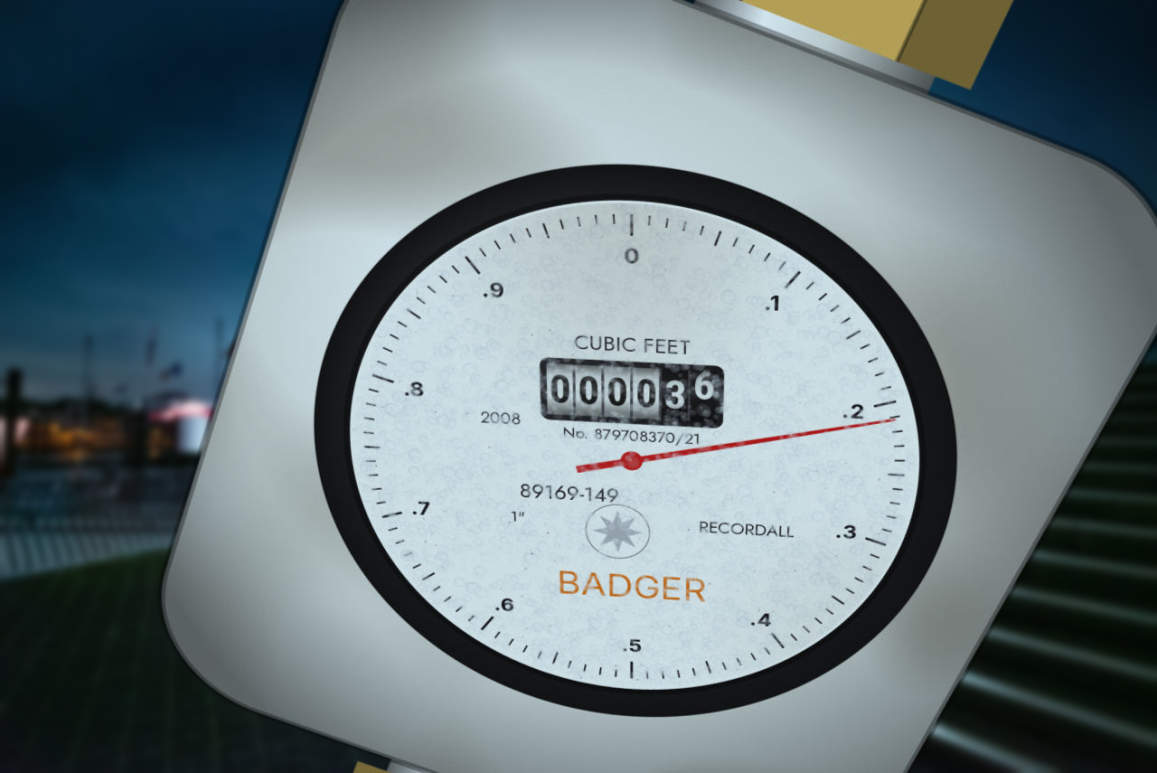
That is 36.21 ft³
